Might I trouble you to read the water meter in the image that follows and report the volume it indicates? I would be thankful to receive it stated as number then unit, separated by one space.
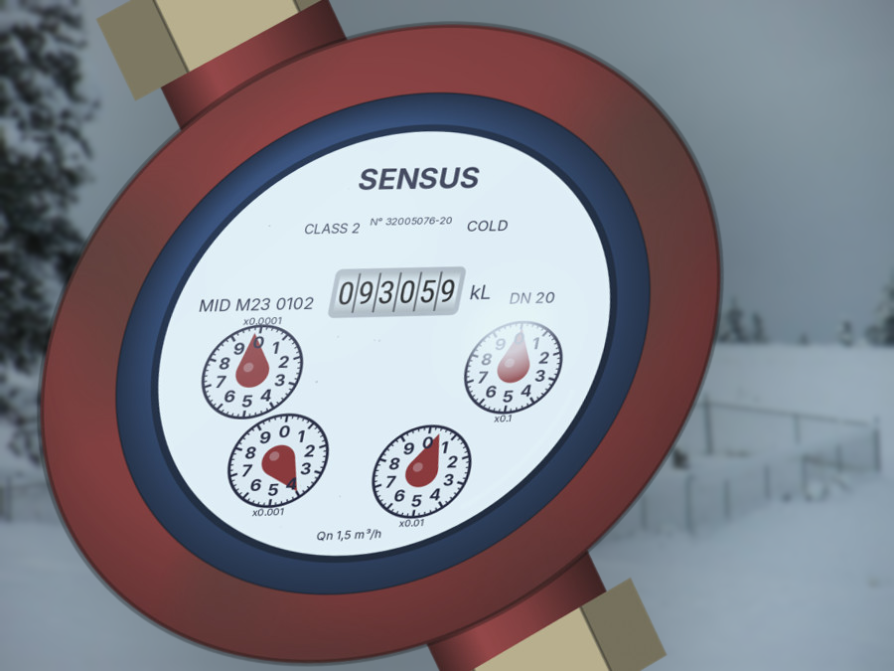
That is 93059.0039 kL
